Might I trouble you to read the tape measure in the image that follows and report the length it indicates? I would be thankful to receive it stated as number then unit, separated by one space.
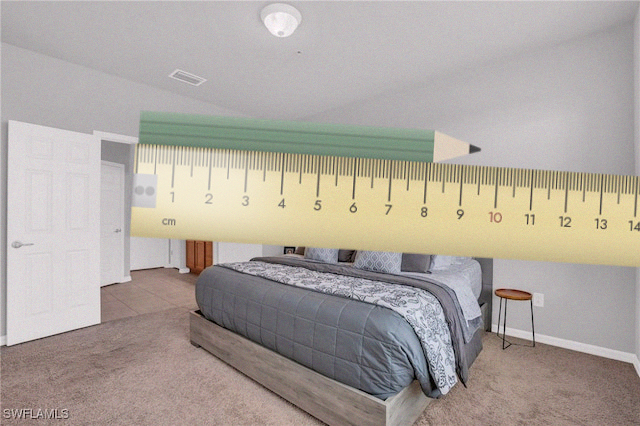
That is 9.5 cm
